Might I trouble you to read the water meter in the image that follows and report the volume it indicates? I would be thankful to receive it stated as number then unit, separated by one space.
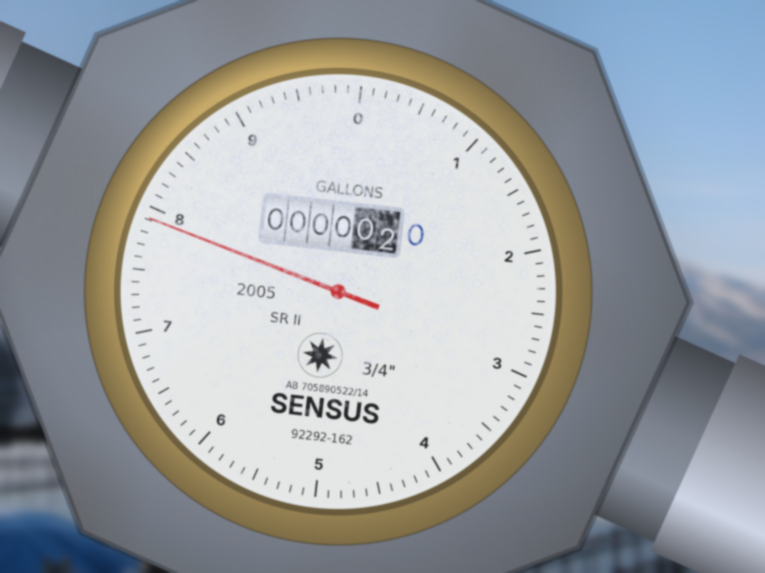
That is 17.9 gal
